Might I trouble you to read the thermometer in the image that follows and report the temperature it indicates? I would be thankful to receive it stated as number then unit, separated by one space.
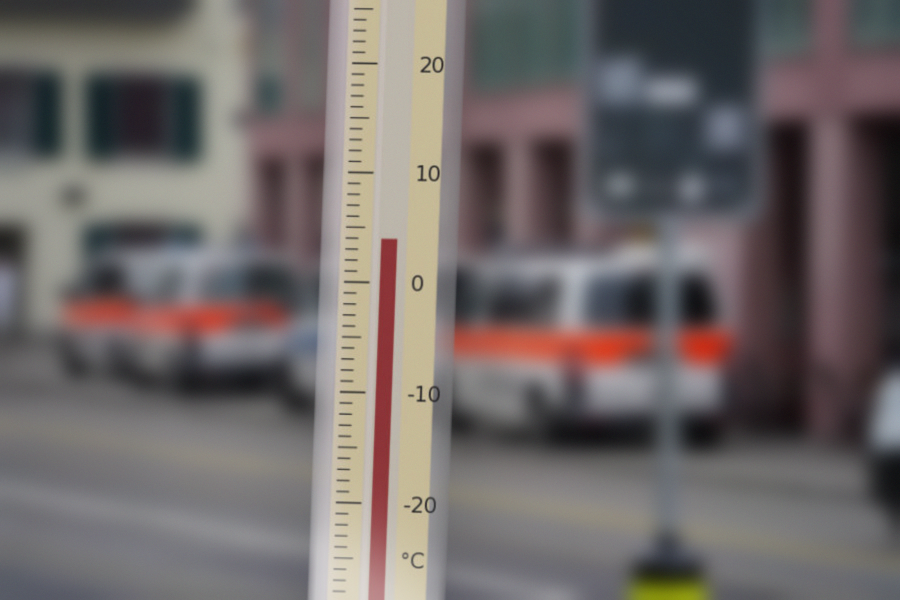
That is 4 °C
